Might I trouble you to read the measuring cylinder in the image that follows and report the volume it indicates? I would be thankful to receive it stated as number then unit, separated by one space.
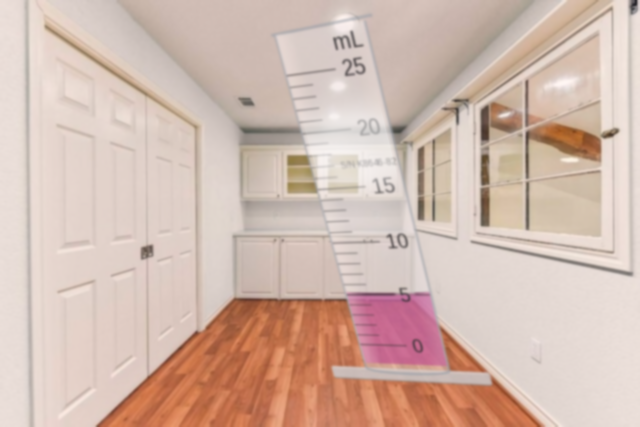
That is 5 mL
